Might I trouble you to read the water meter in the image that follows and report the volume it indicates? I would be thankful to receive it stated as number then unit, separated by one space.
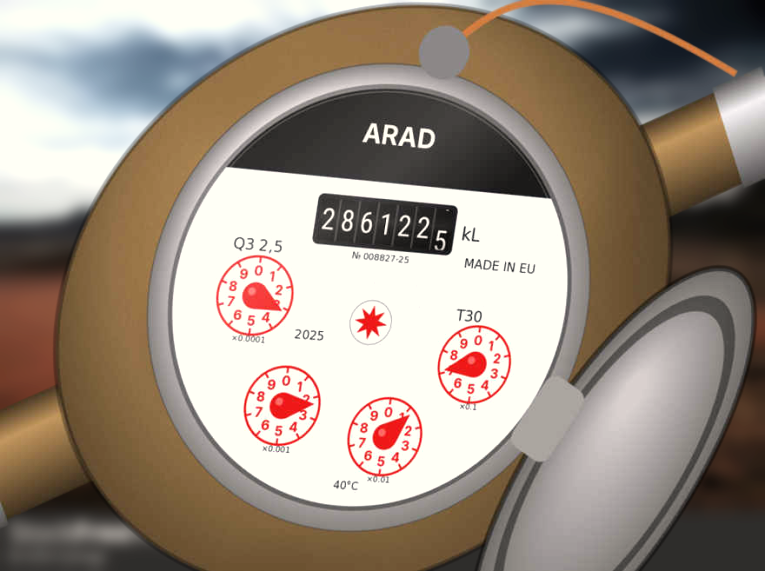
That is 2861224.7123 kL
